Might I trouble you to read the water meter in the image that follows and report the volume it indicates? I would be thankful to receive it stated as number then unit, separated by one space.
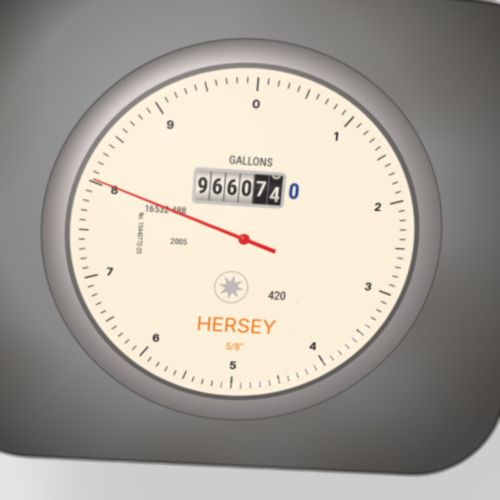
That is 9660738.0 gal
